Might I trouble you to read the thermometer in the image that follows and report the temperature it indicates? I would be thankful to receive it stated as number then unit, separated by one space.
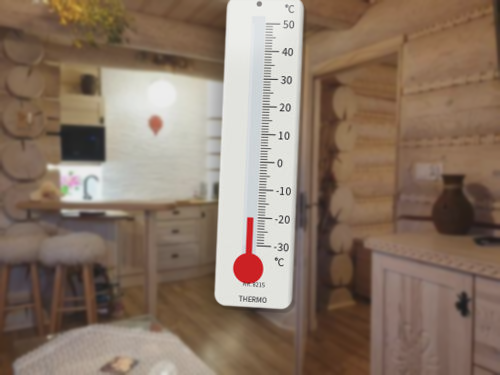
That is -20 °C
